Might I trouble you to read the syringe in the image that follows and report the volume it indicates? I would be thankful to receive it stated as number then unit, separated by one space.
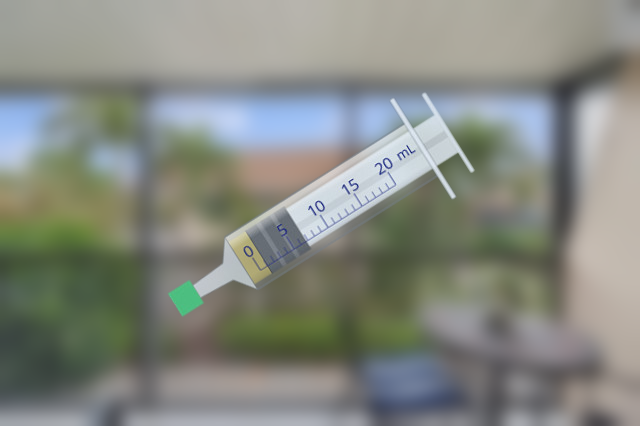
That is 1 mL
